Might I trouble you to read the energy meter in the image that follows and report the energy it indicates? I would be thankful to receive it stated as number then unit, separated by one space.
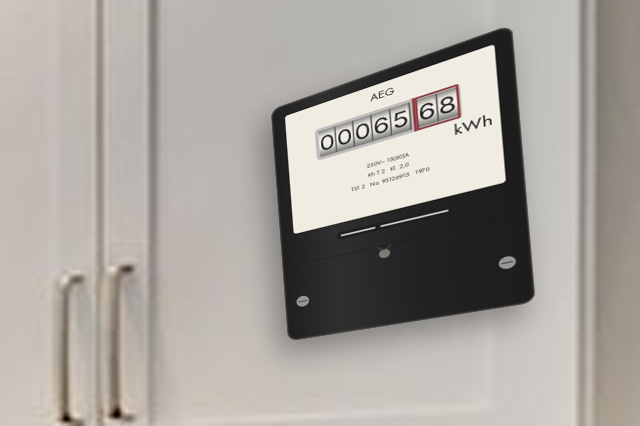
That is 65.68 kWh
